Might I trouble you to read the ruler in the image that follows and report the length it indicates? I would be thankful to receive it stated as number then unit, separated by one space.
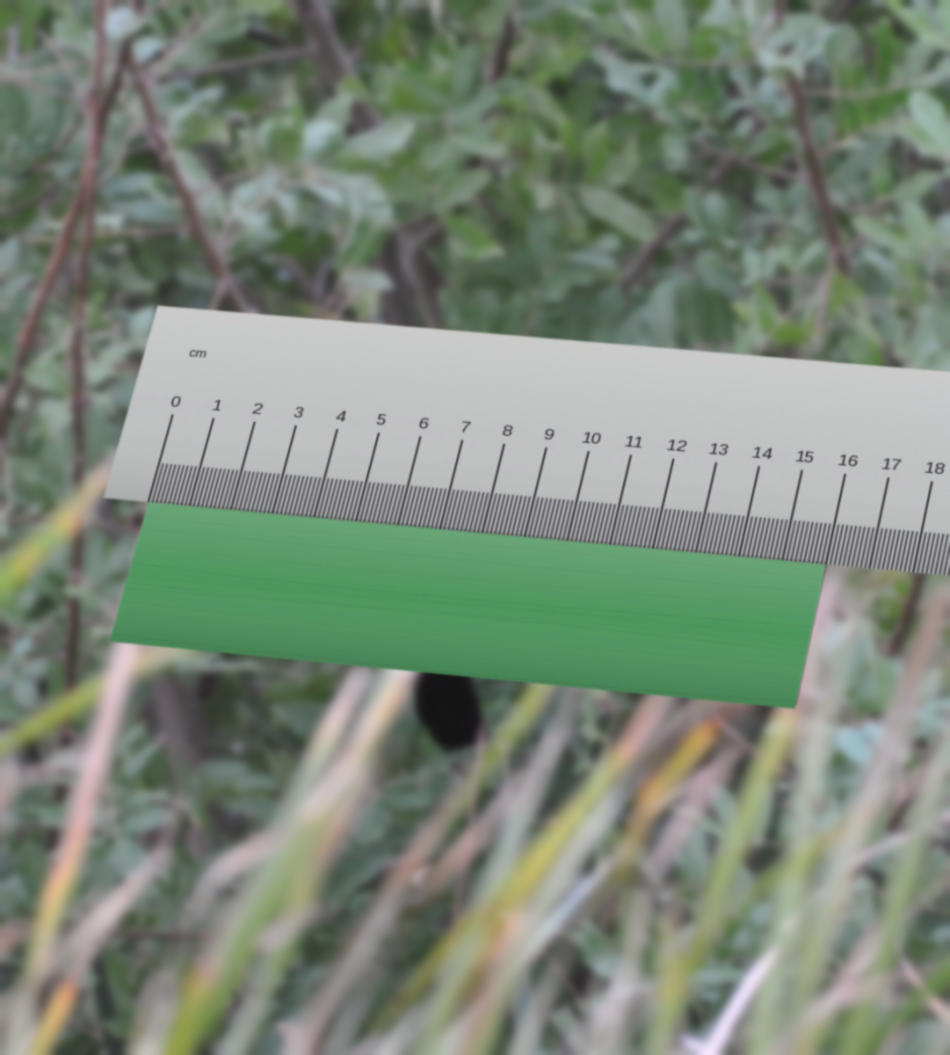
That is 16 cm
